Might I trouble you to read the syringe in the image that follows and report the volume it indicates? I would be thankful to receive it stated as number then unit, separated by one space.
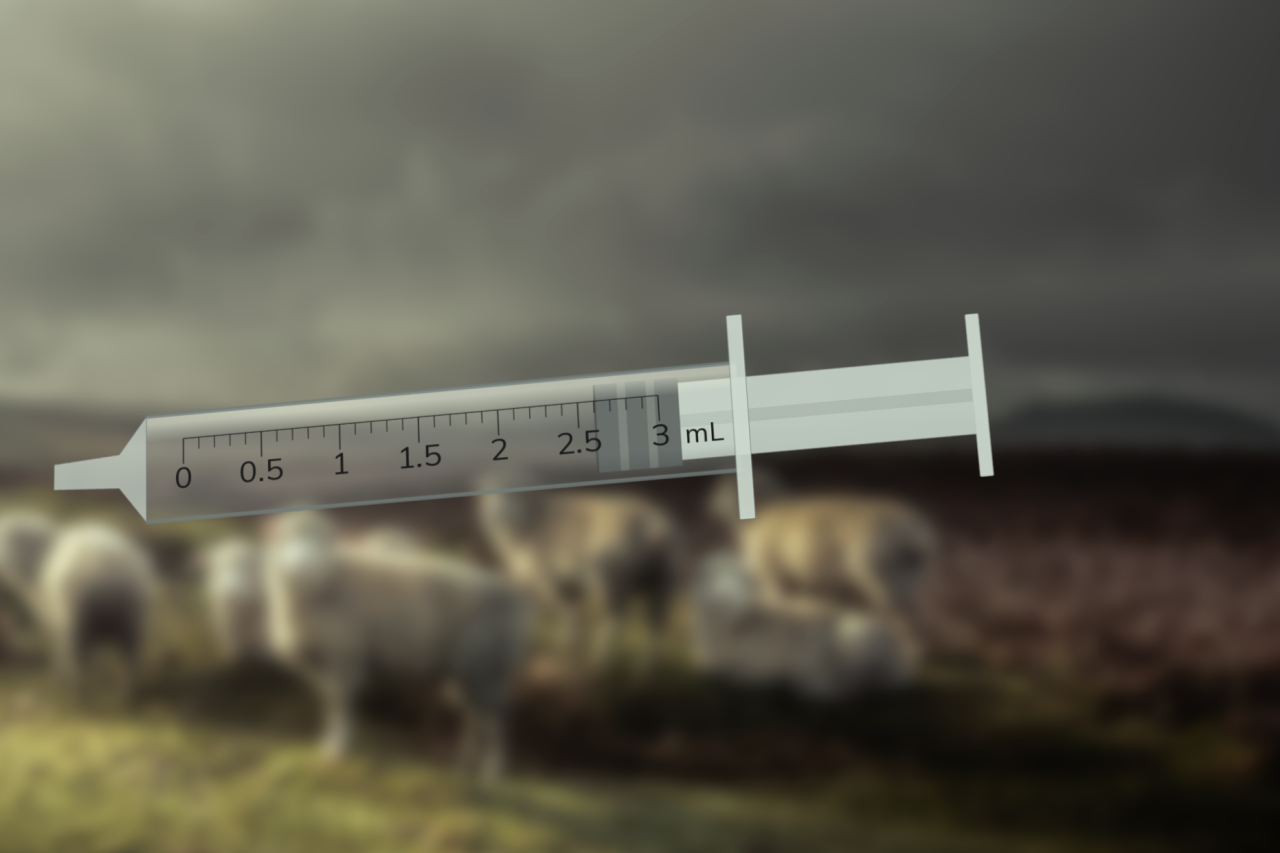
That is 2.6 mL
